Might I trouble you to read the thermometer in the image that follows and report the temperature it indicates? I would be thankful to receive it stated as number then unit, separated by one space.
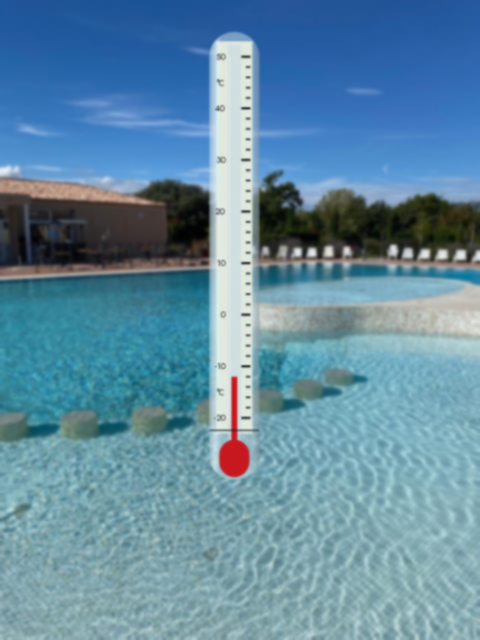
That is -12 °C
